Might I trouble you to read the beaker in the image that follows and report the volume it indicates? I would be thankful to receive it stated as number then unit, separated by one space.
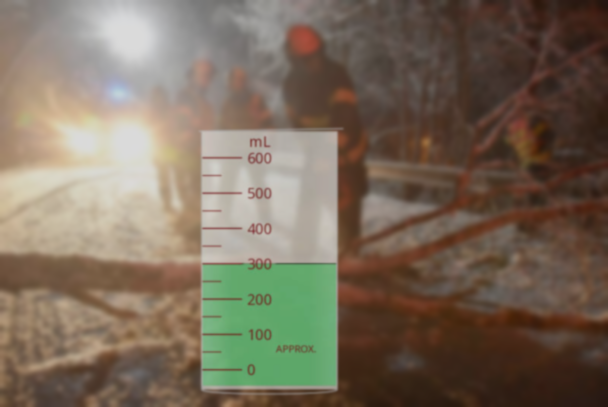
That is 300 mL
